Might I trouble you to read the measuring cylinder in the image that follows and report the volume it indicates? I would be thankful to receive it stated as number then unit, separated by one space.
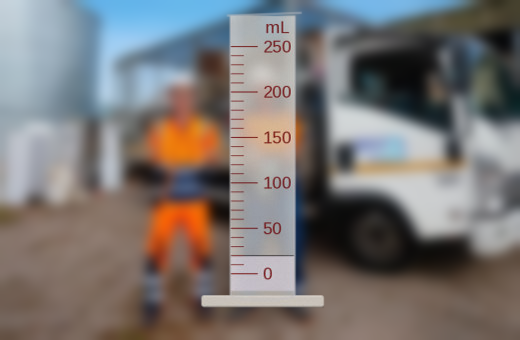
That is 20 mL
